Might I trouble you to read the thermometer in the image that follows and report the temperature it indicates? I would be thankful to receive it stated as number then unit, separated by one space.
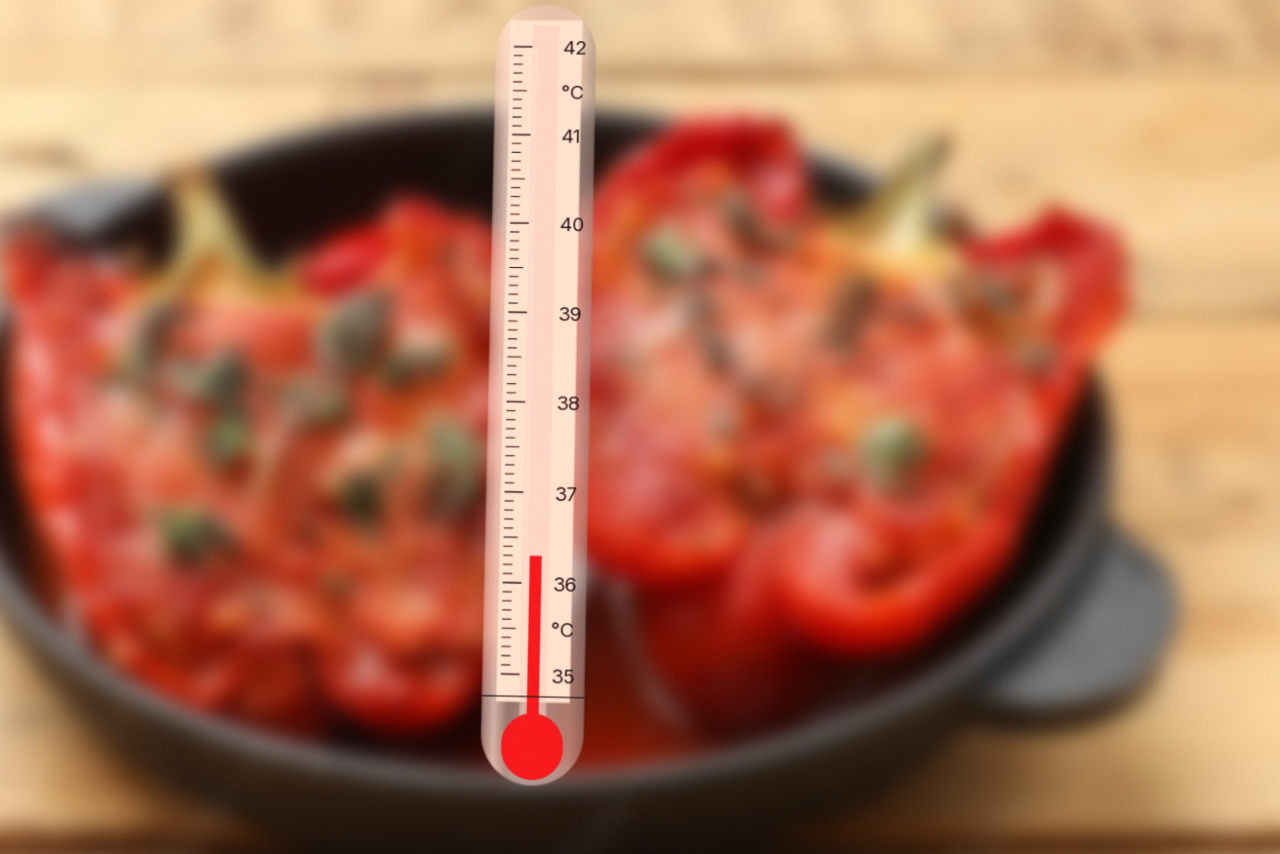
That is 36.3 °C
